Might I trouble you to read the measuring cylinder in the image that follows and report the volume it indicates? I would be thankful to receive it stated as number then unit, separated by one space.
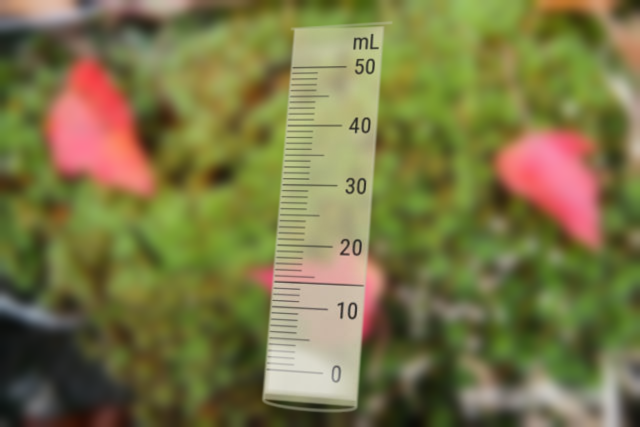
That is 14 mL
